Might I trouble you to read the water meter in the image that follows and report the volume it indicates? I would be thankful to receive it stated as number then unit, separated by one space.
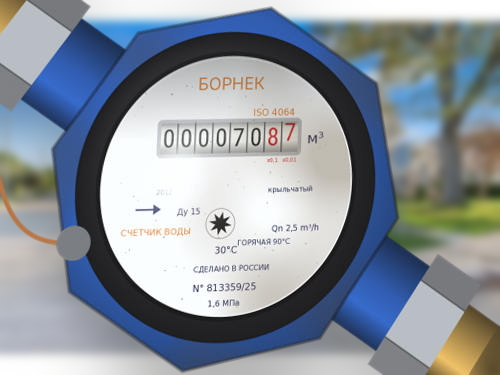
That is 70.87 m³
